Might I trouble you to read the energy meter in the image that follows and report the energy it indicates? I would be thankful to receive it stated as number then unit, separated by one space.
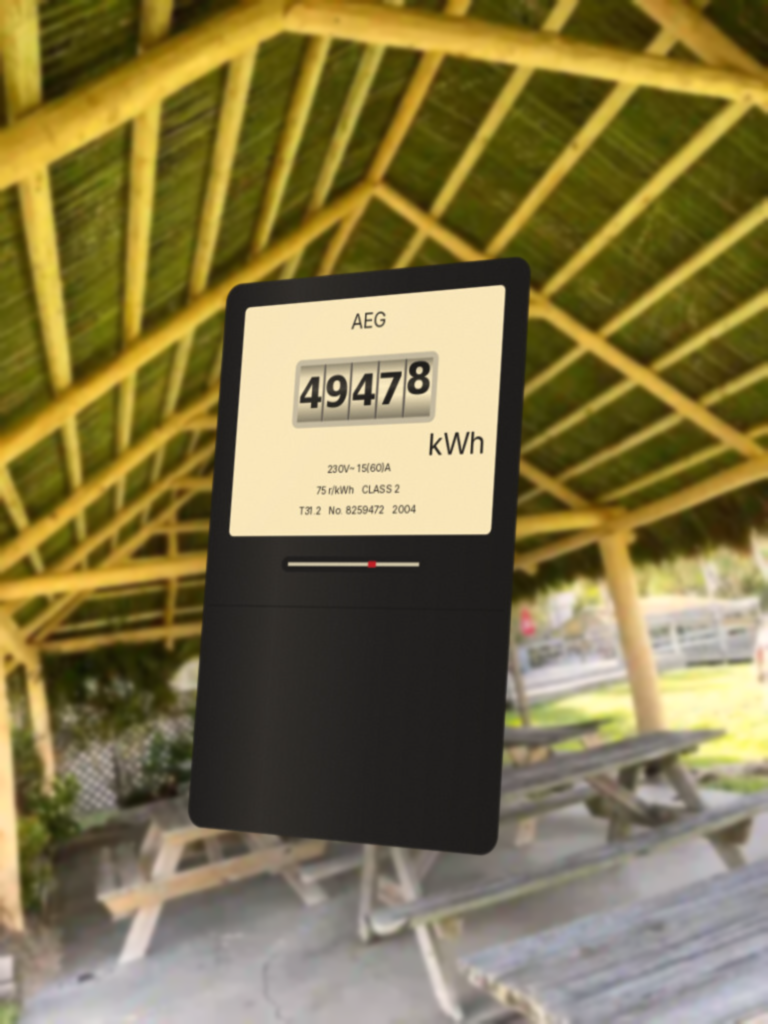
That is 49478 kWh
